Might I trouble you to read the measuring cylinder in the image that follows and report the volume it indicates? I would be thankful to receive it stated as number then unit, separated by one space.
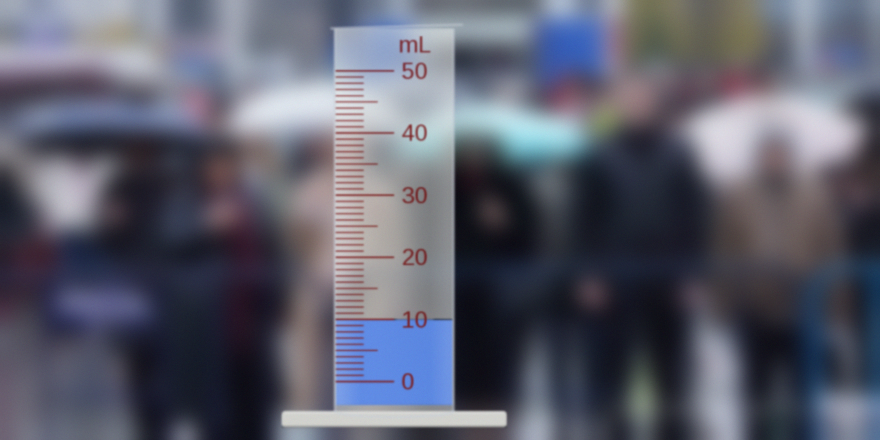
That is 10 mL
